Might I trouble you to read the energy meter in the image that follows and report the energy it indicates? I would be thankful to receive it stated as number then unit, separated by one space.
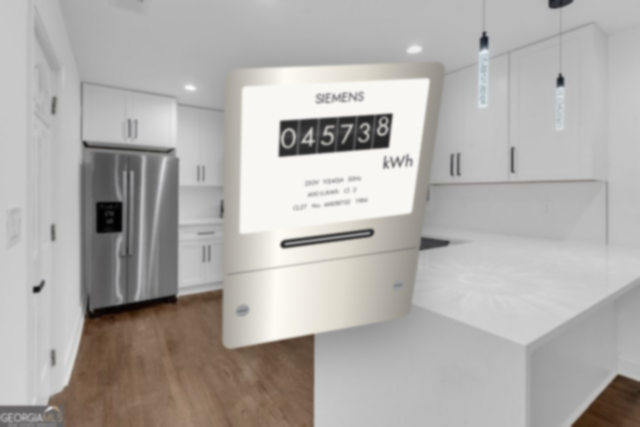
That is 45738 kWh
